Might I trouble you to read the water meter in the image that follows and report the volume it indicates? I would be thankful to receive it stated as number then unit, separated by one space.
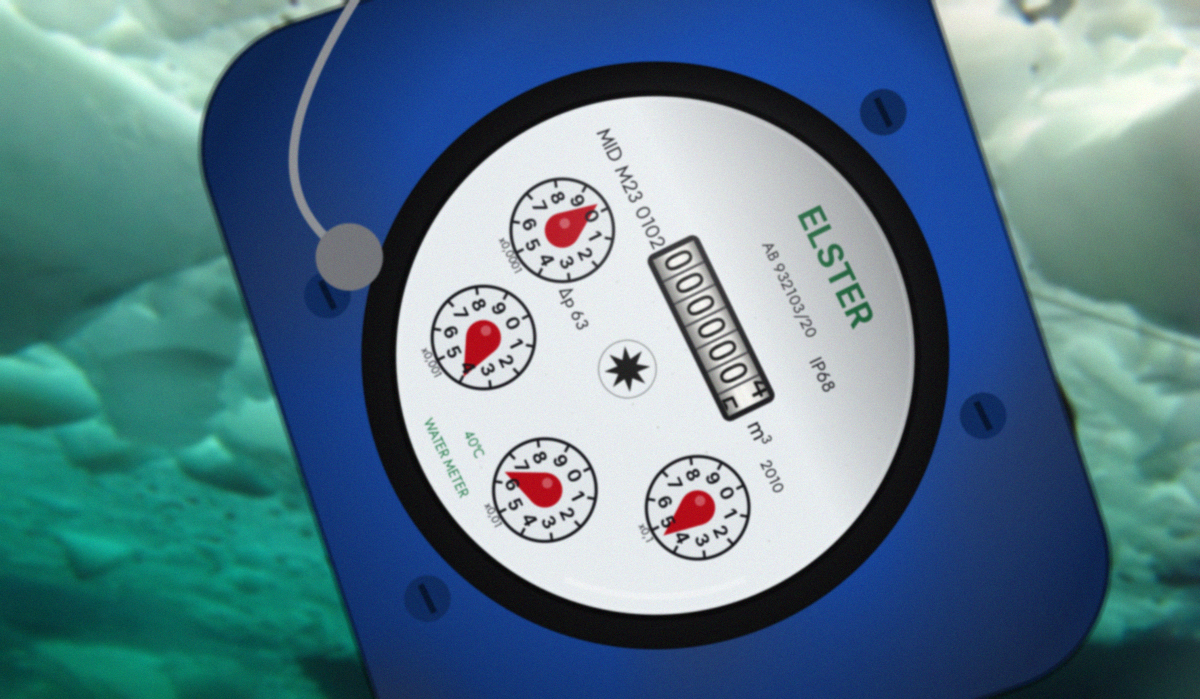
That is 4.4639 m³
